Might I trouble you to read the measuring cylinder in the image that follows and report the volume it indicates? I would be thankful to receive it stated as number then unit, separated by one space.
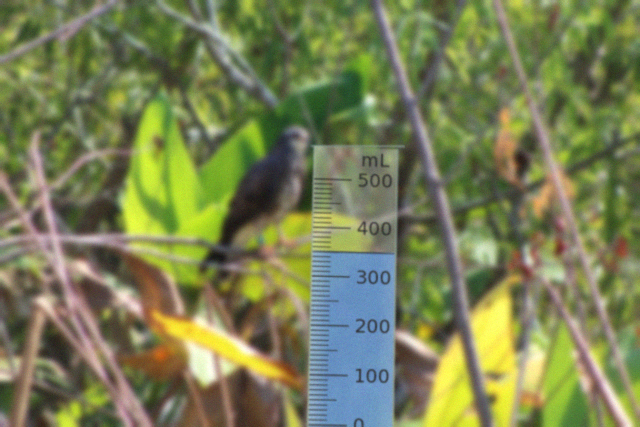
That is 350 mL
